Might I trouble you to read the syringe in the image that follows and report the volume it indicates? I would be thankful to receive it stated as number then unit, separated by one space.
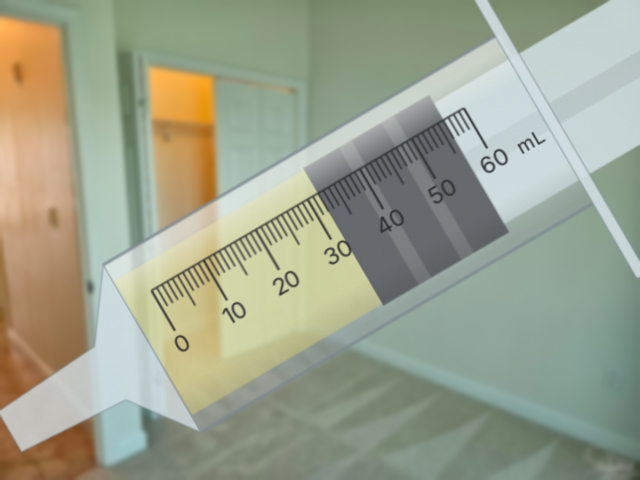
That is 32 mL
